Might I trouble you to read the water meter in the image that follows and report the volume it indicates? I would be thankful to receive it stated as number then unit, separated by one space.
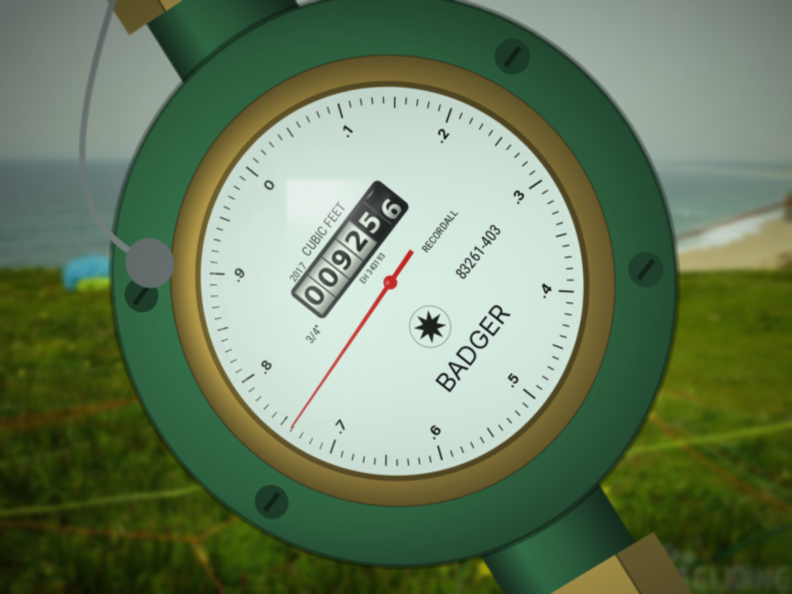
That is 9255.74 ft³
